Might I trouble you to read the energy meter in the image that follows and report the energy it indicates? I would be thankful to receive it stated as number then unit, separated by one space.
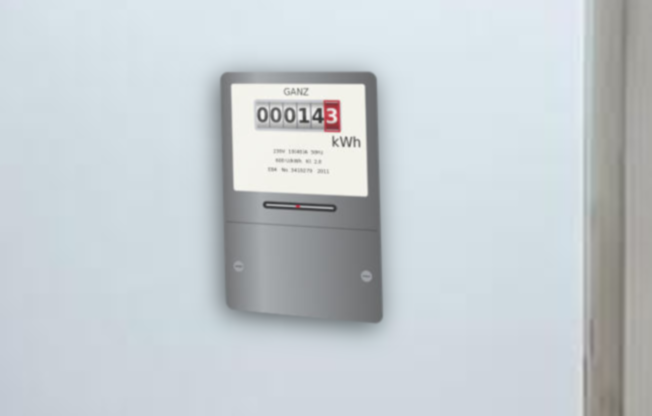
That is 14.3 kWh
